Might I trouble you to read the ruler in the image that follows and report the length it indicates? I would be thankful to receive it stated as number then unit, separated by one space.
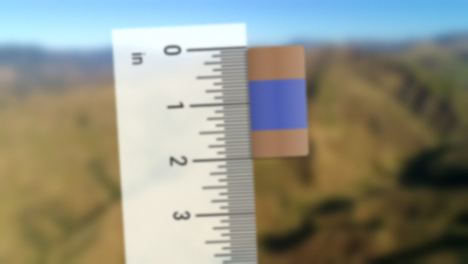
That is 2 in
